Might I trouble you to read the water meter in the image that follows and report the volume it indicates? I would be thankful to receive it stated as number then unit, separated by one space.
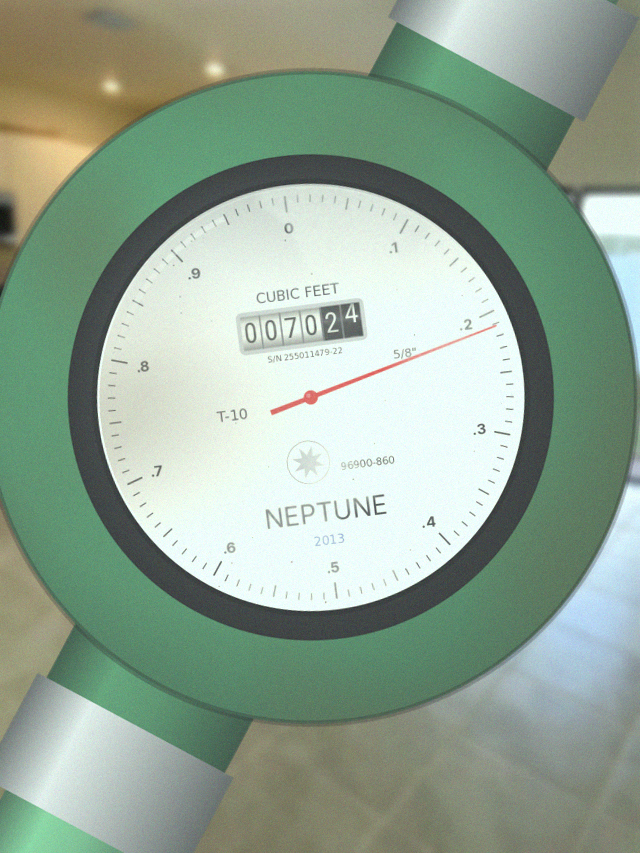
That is 7024.21 ft³
